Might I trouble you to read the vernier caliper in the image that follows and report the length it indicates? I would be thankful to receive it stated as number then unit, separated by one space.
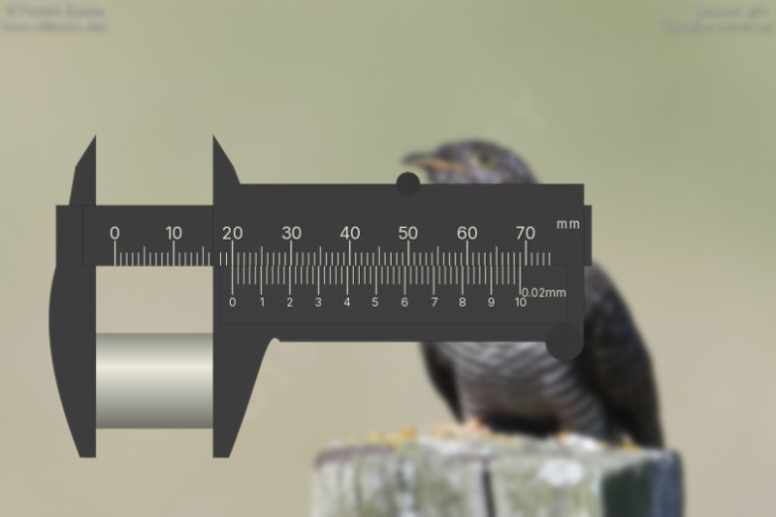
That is 20.0 mm
